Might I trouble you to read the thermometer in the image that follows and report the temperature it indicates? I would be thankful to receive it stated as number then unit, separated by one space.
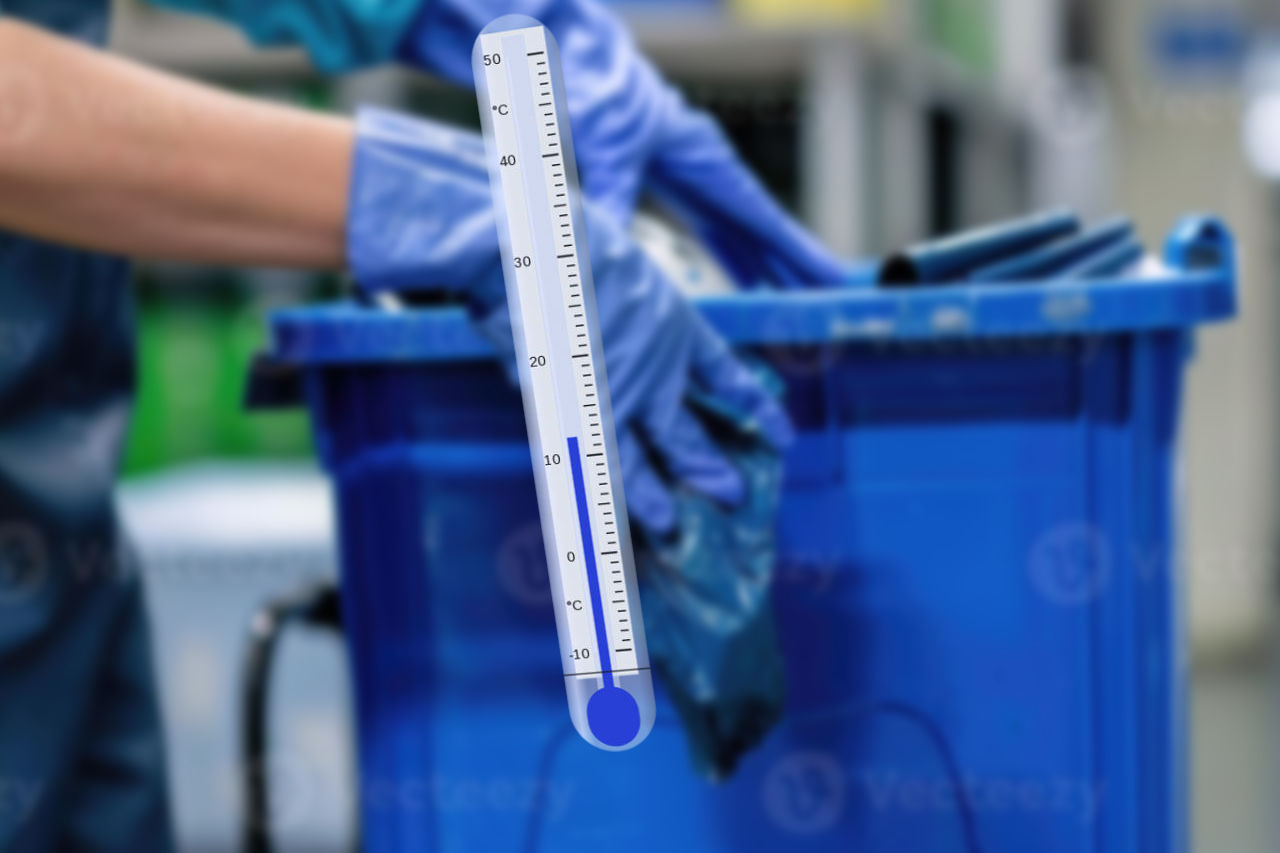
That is 12 °C
